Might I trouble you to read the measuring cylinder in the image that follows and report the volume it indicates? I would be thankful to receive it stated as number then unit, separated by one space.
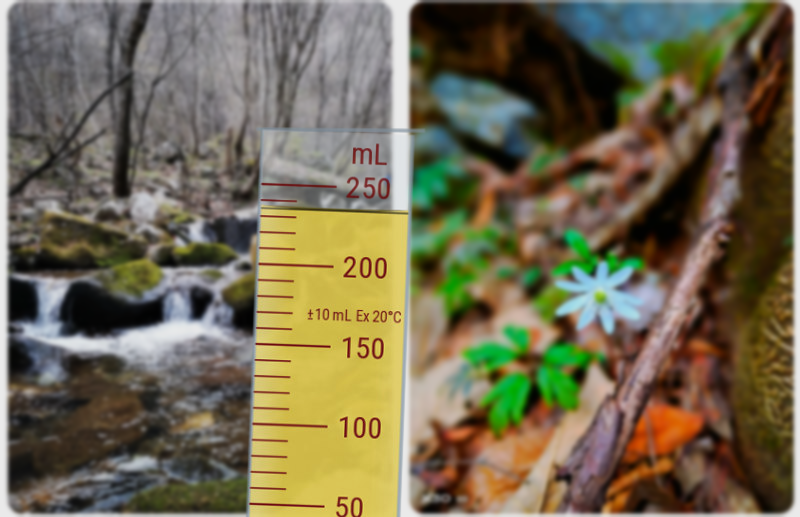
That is 235 mL
